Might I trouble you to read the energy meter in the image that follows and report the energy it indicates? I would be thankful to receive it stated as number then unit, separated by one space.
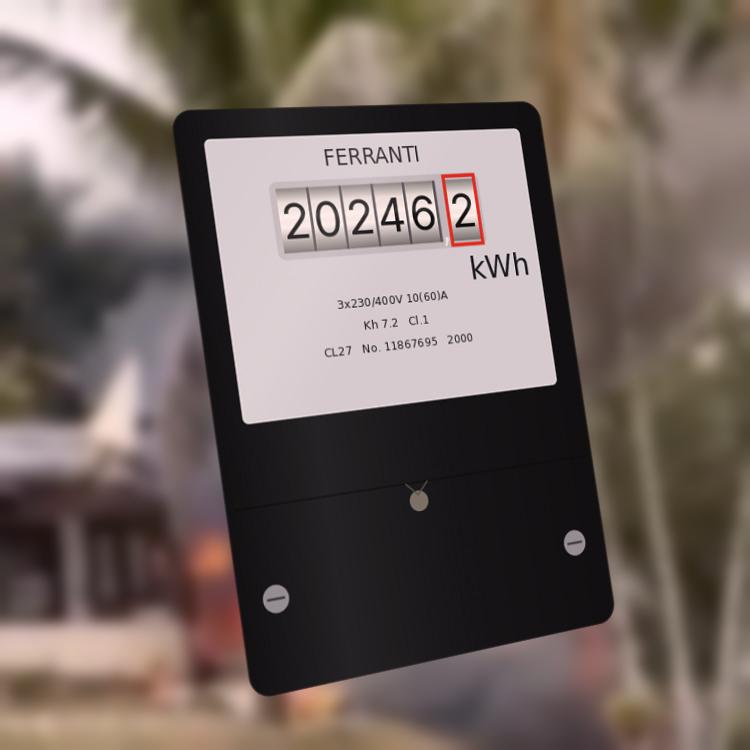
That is 20246.2 kWh
